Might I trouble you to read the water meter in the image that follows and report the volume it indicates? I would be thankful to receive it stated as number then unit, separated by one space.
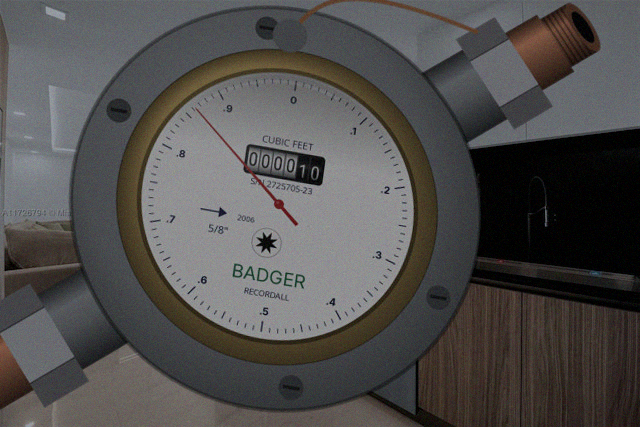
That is 9.86 ft³
